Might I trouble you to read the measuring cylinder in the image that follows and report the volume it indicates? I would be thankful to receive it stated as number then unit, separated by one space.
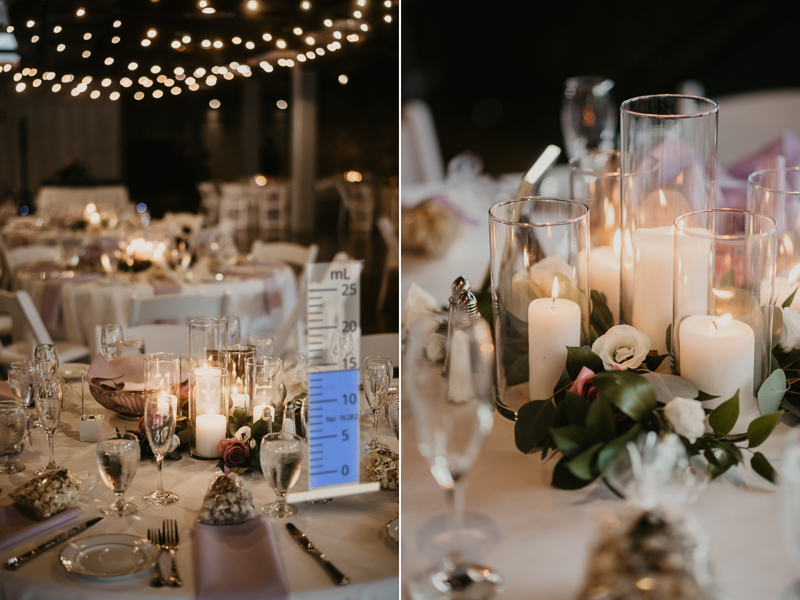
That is 14 mL
